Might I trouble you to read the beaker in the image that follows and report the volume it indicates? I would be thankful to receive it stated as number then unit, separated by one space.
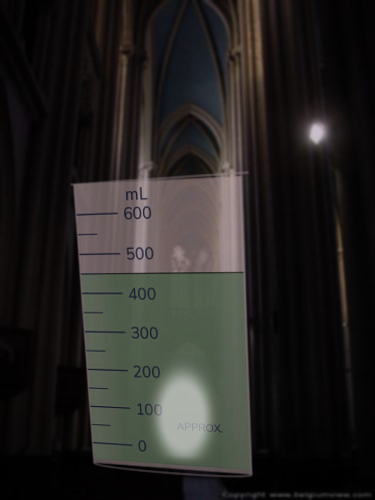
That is 450 mL
